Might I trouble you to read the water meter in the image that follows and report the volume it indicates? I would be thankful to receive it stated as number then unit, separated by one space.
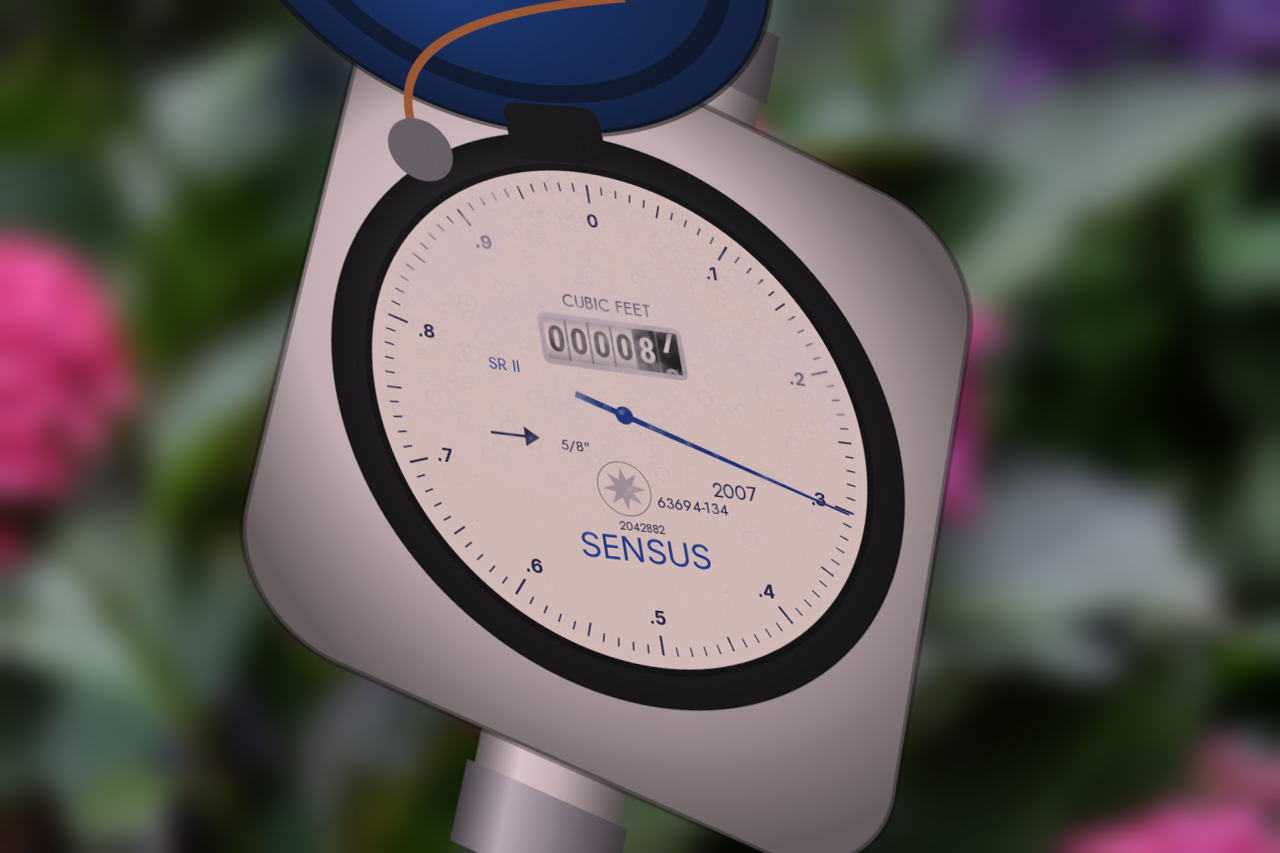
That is 87.30 ft³
